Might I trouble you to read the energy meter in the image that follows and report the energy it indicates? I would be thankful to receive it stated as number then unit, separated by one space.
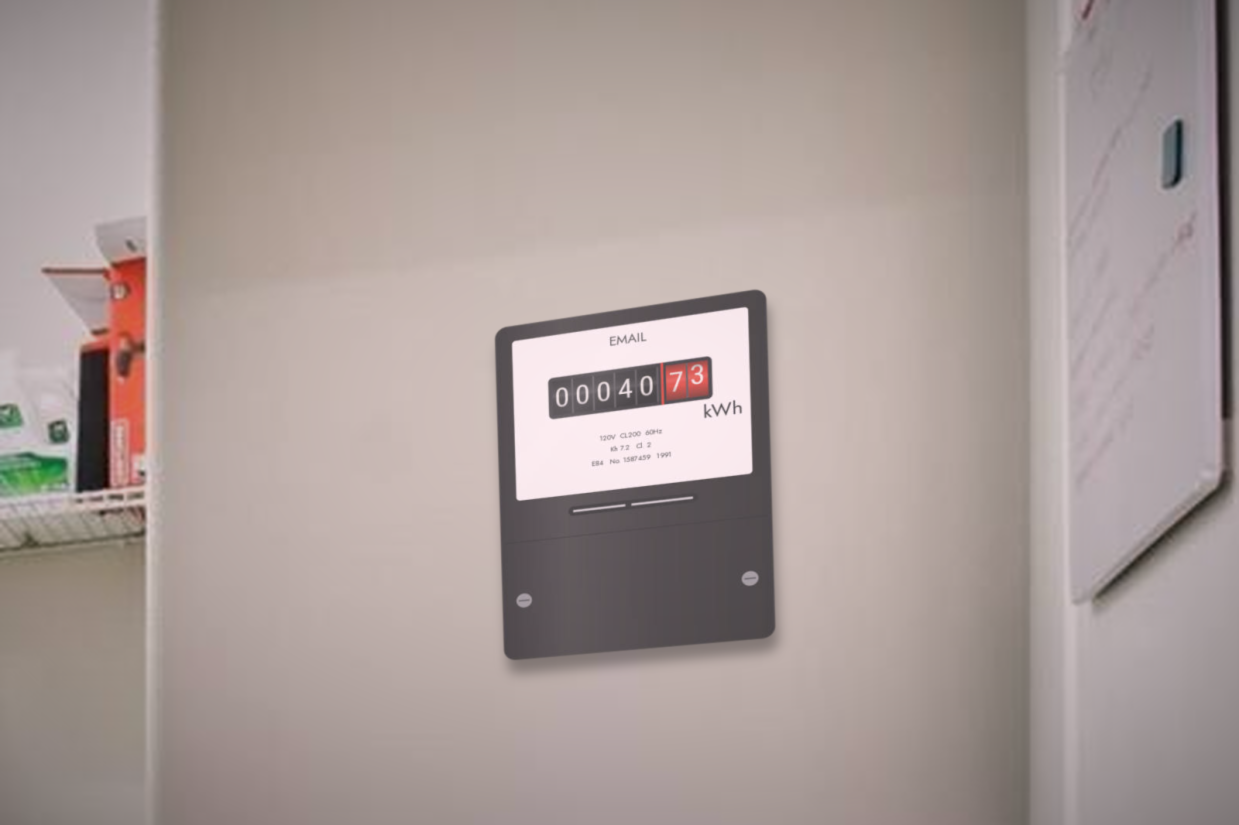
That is 40.73 kWh
